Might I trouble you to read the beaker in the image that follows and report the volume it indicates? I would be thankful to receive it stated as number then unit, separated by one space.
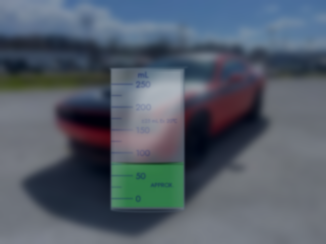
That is 75 mL
